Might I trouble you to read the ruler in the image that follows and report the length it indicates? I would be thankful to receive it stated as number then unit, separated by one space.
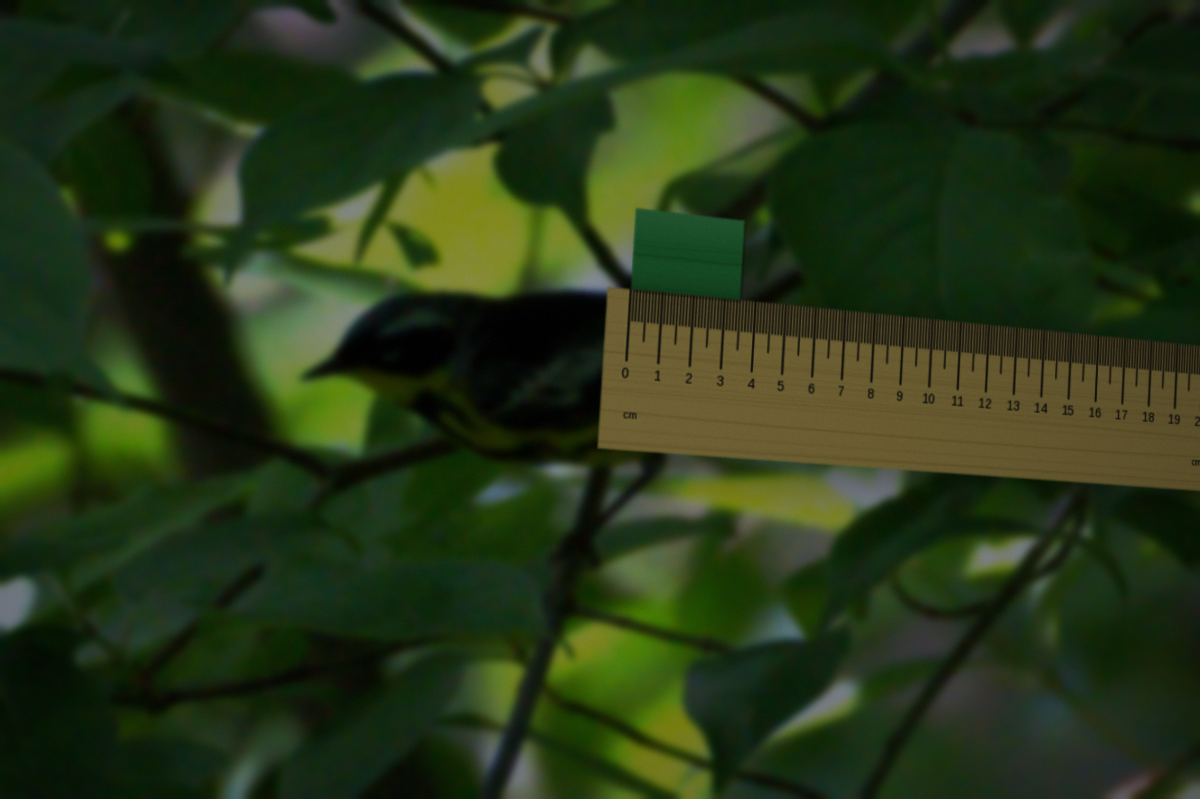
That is 3.5 cm
